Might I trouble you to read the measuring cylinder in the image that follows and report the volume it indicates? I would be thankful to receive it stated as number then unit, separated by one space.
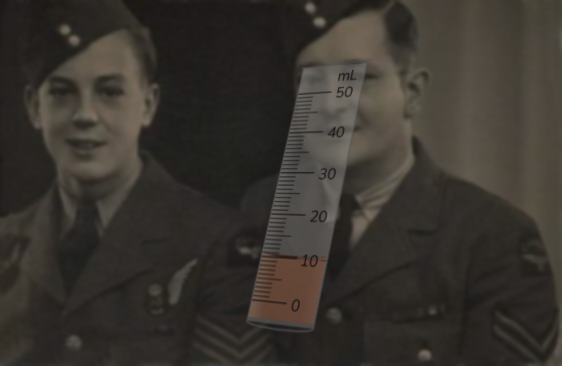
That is 10 mL
